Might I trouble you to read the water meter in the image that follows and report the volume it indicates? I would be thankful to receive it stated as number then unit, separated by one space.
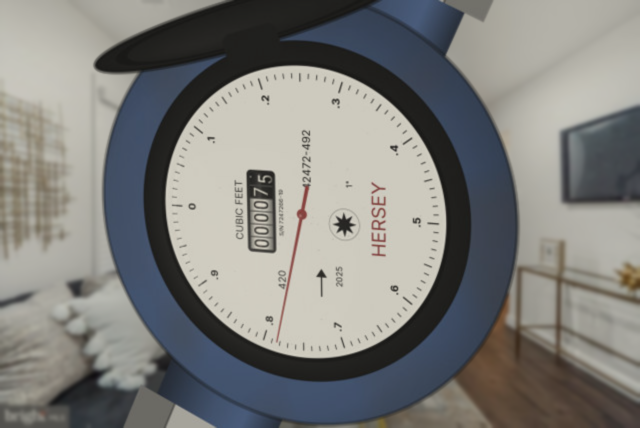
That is 74.78 ft³
